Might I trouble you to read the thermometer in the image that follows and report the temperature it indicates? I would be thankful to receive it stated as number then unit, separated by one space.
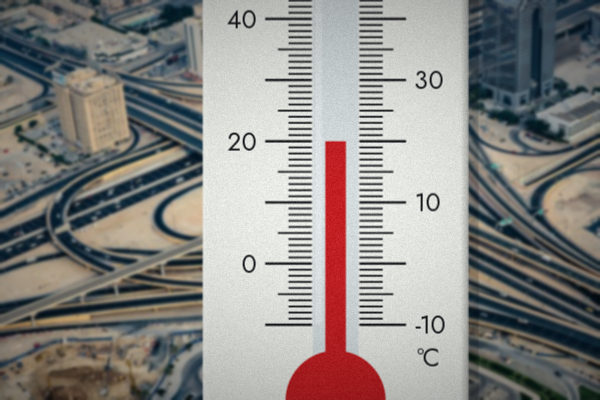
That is 20 °C
